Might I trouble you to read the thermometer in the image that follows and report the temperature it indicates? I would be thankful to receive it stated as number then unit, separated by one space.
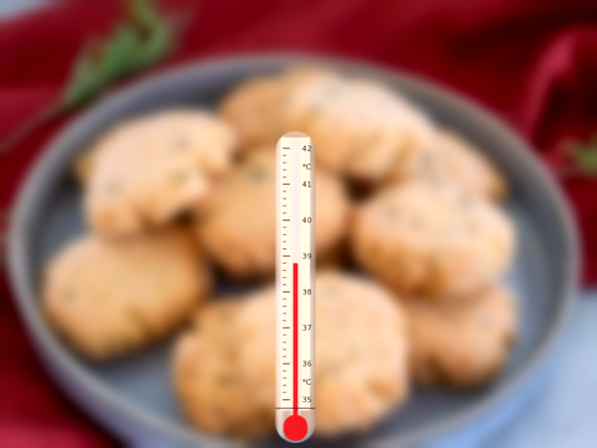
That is 38.8 °C
